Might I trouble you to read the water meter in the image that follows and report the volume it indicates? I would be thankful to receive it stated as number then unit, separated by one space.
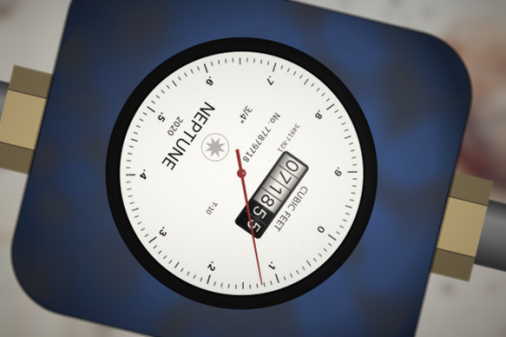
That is 71855.12 ft³
